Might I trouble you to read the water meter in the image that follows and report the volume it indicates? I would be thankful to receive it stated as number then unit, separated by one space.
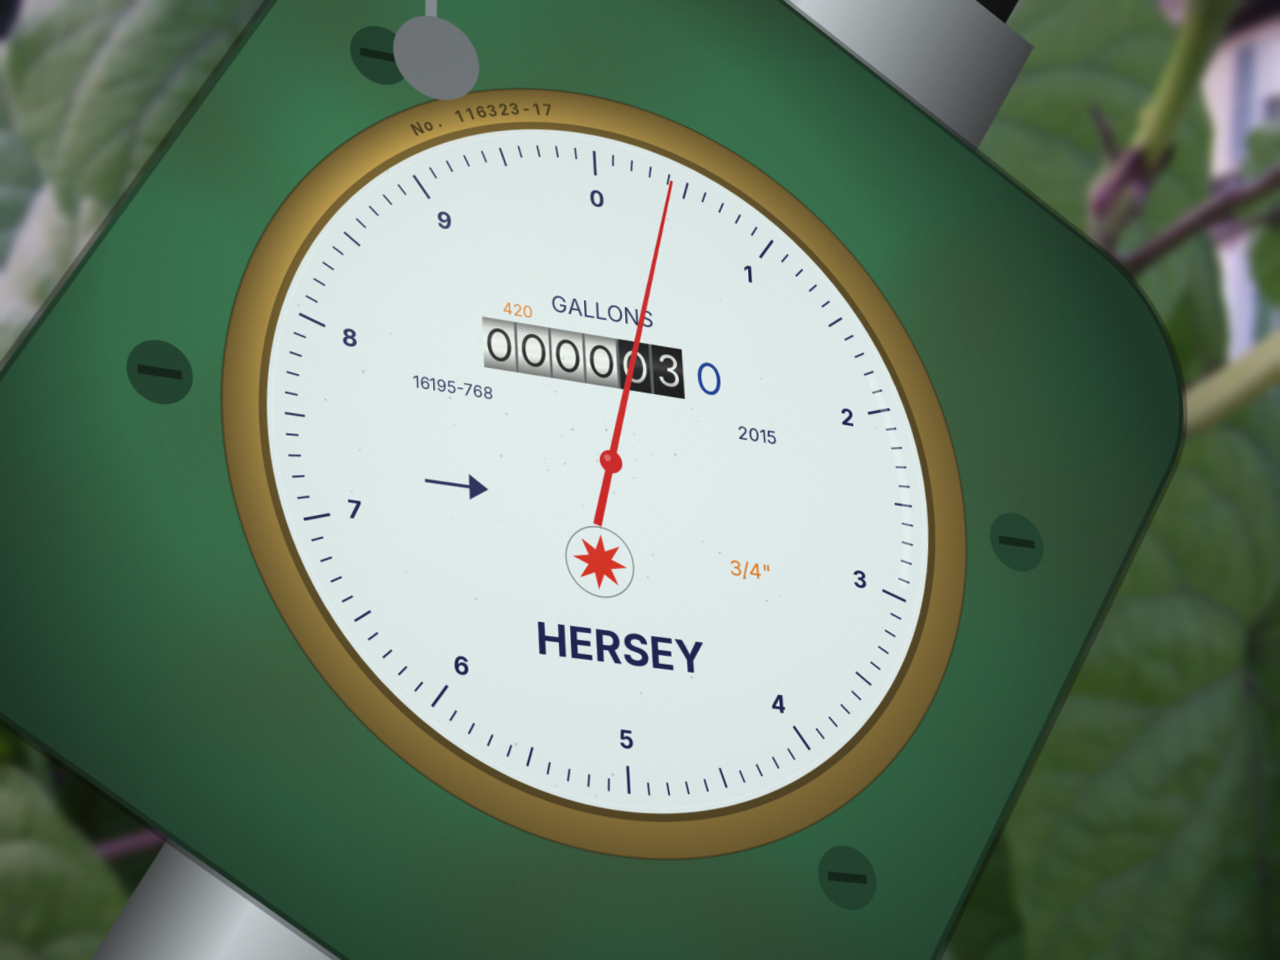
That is 30.4 gal
